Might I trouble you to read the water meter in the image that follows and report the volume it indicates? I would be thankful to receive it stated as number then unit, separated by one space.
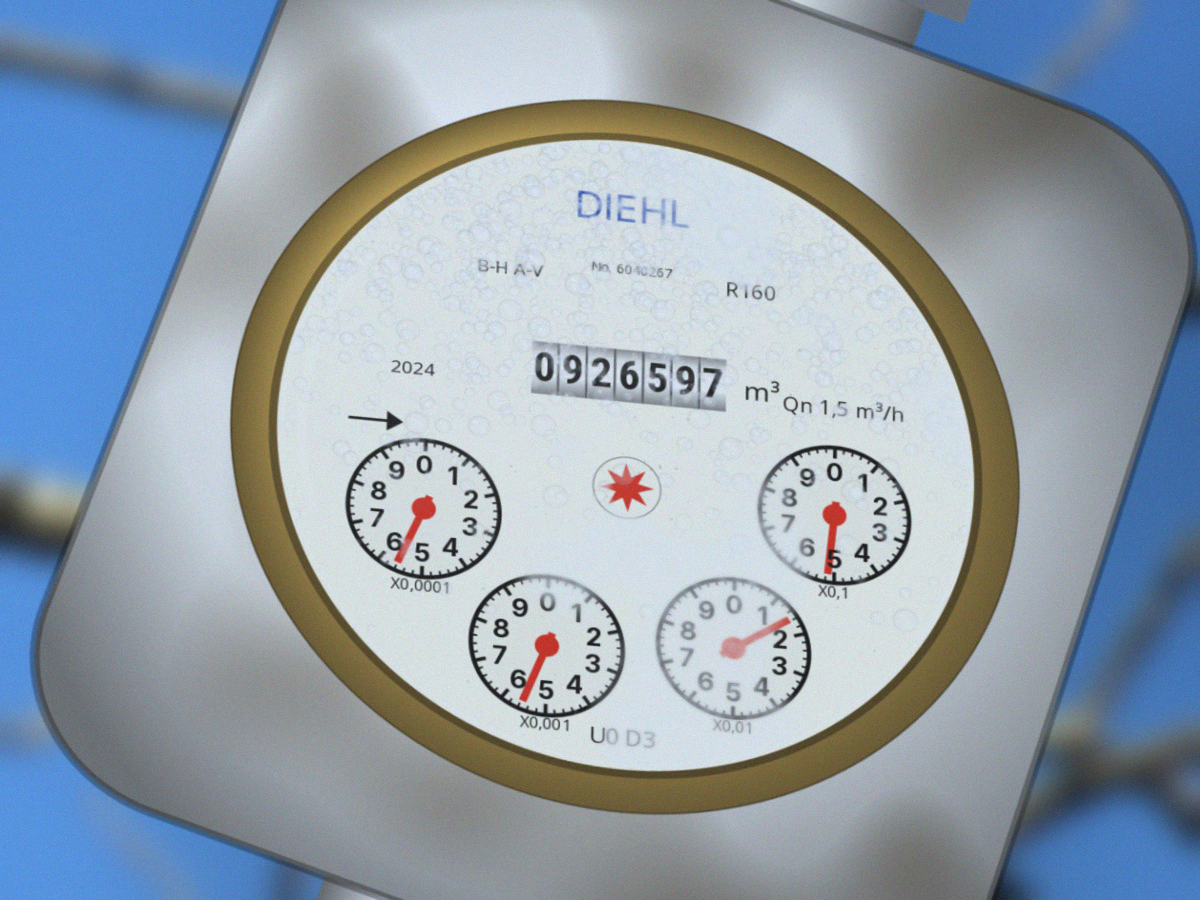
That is 926597.5155 m³
